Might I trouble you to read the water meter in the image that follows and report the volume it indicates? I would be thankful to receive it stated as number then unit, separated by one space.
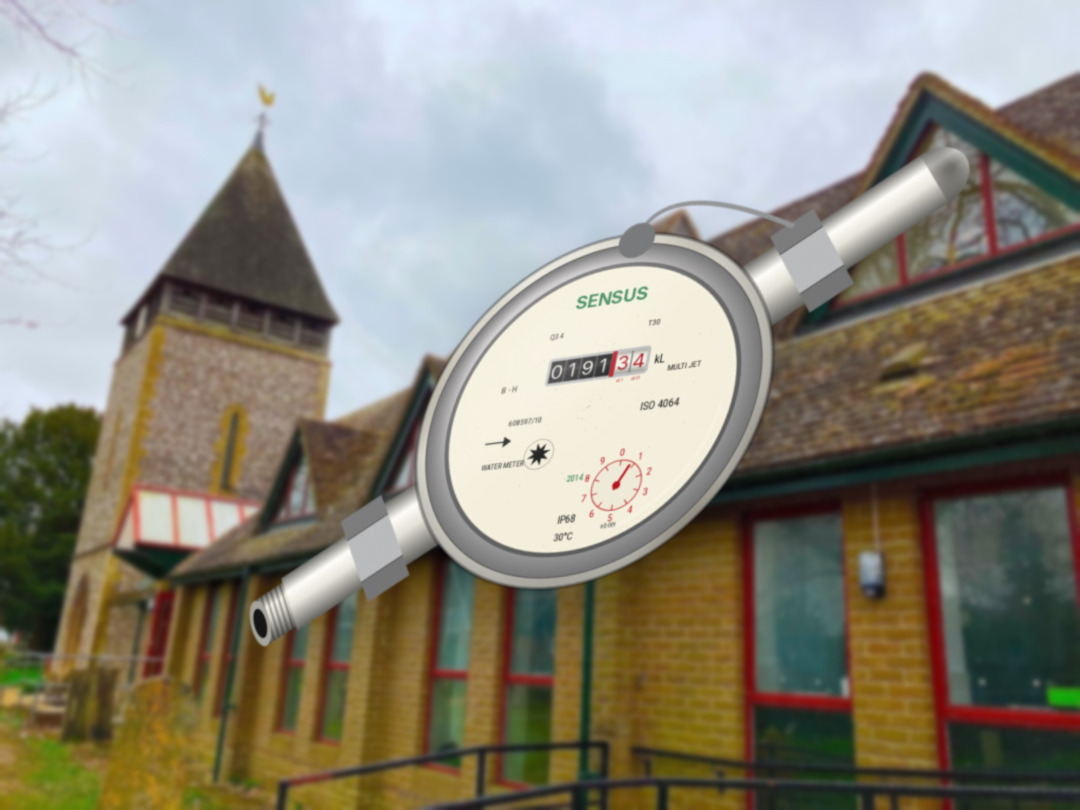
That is 191.340 kL
